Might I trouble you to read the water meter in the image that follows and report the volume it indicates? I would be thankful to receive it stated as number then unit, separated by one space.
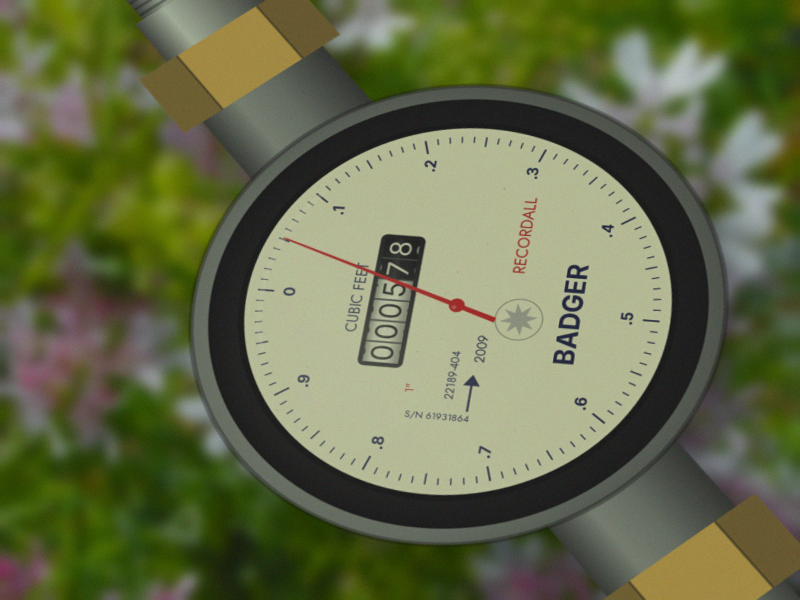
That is 578.05 ft³
